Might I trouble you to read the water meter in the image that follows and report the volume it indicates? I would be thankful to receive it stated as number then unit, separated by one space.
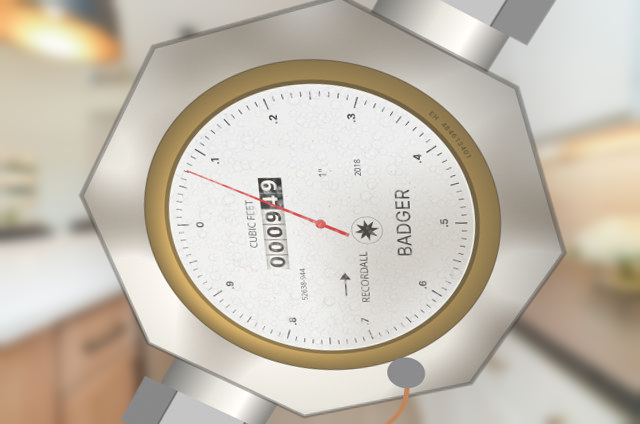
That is 949.07 ft³
